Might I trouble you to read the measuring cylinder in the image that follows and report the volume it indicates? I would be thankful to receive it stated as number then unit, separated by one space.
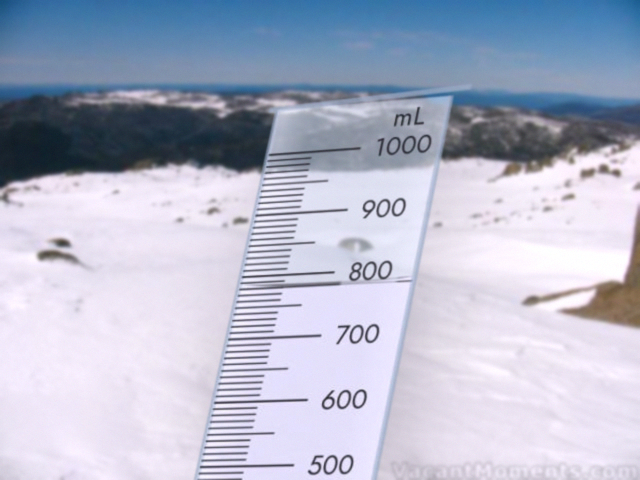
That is 780 mL
